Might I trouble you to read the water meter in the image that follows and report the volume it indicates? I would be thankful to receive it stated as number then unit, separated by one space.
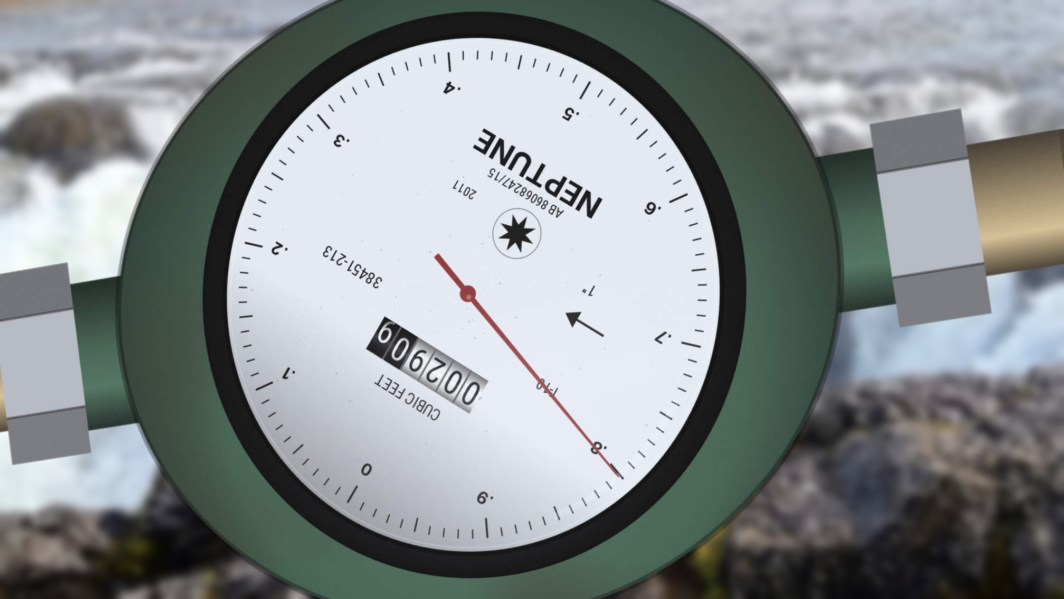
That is 2908.80 ft³
